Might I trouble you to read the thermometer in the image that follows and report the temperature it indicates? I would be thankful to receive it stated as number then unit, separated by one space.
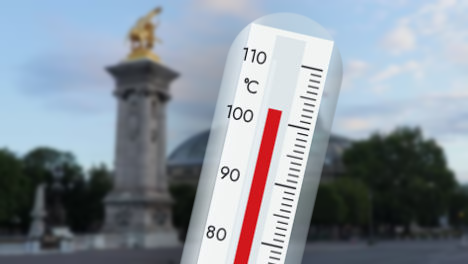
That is 102 °C
